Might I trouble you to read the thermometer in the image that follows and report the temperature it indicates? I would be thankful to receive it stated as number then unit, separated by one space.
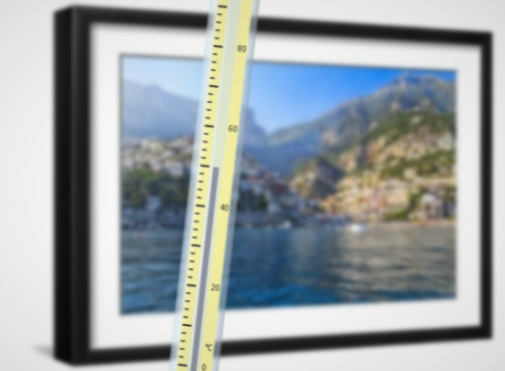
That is 50 °C
